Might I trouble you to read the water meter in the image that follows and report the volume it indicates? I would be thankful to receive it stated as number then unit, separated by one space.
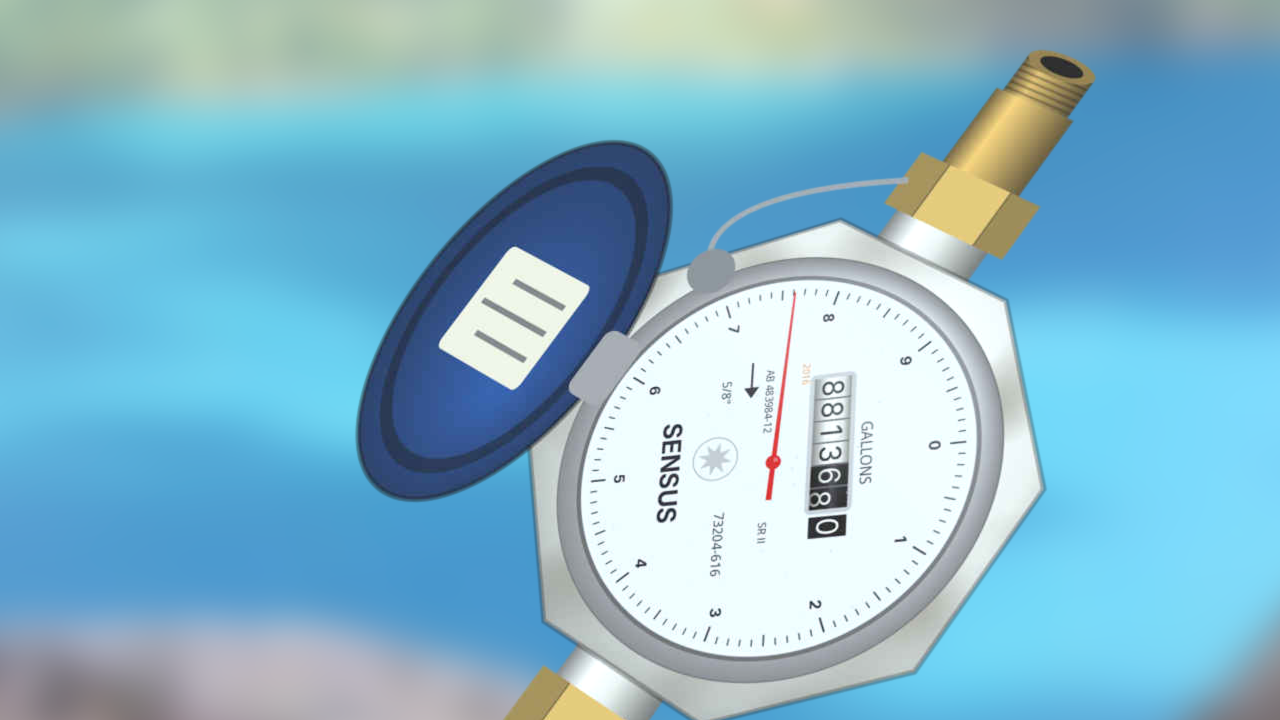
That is 8813677.6 gal
